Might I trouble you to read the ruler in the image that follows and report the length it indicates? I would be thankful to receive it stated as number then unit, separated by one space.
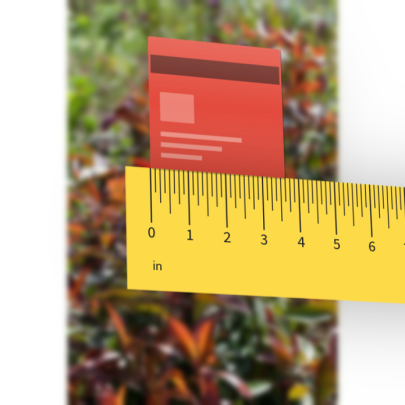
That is 3.625 in
